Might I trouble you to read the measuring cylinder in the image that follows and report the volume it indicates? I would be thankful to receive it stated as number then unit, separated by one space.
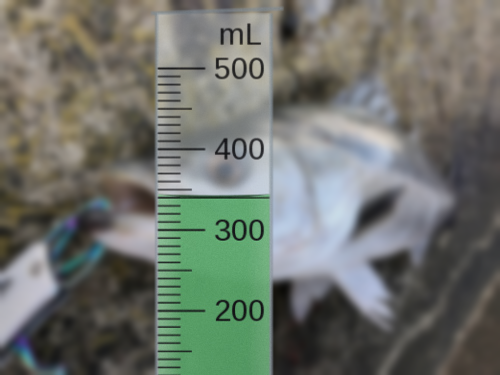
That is 340 mL
